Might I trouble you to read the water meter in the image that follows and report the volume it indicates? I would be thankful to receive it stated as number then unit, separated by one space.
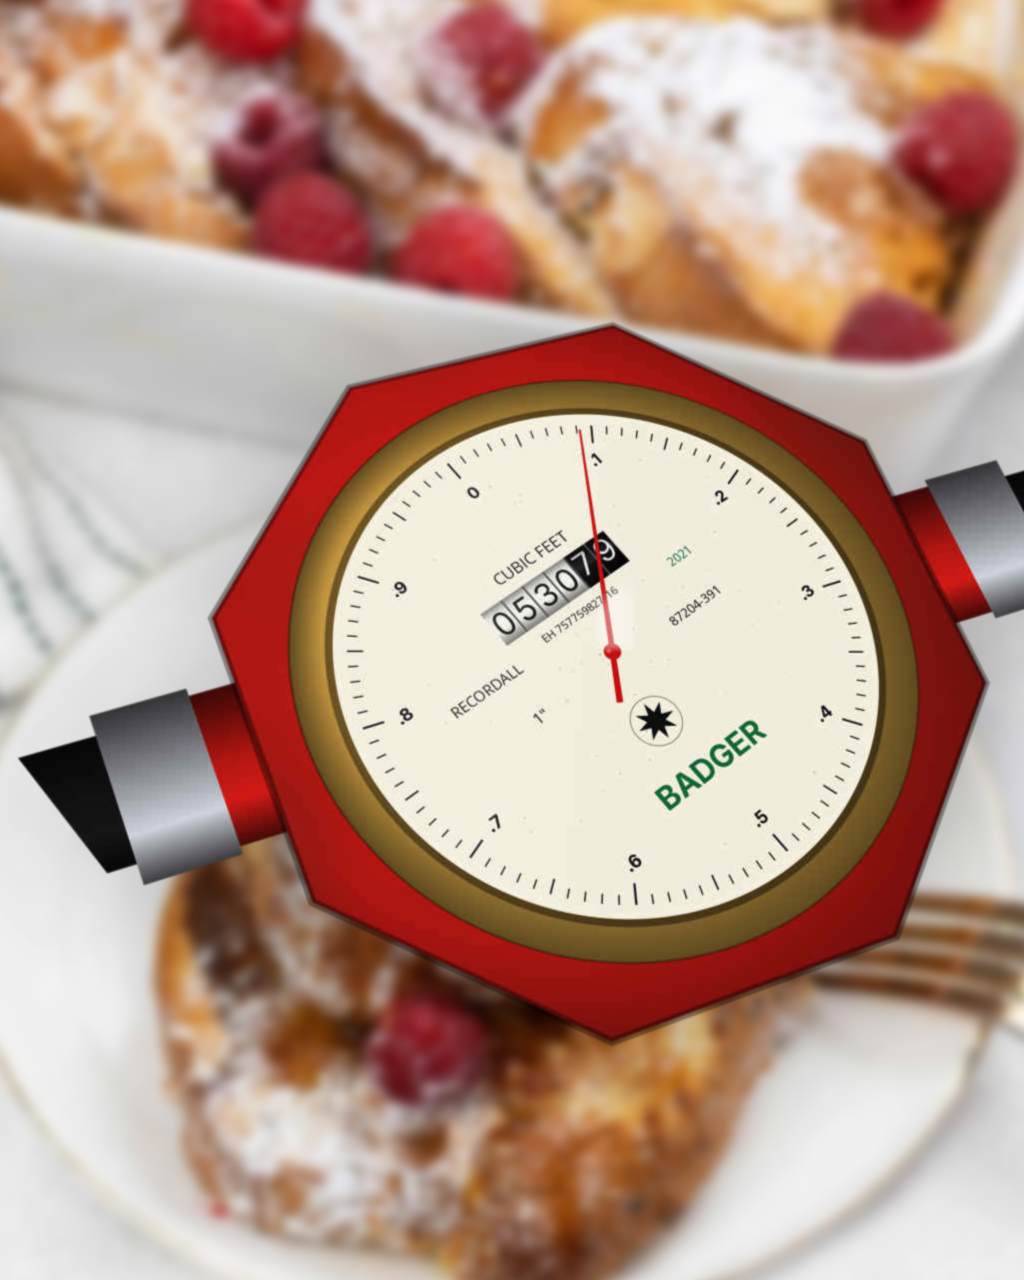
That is 53079.09 ft³
